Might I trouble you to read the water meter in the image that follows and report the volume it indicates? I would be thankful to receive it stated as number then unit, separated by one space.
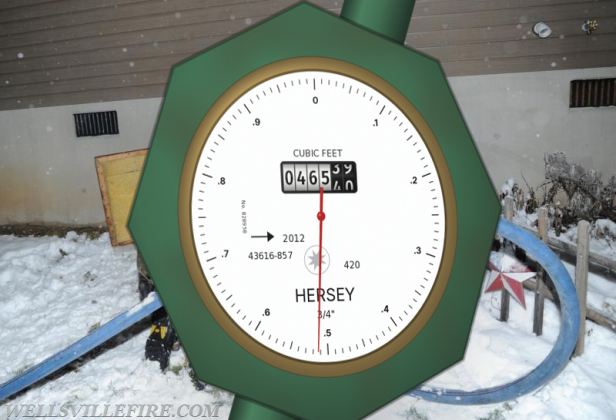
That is 46539.51 ft³
